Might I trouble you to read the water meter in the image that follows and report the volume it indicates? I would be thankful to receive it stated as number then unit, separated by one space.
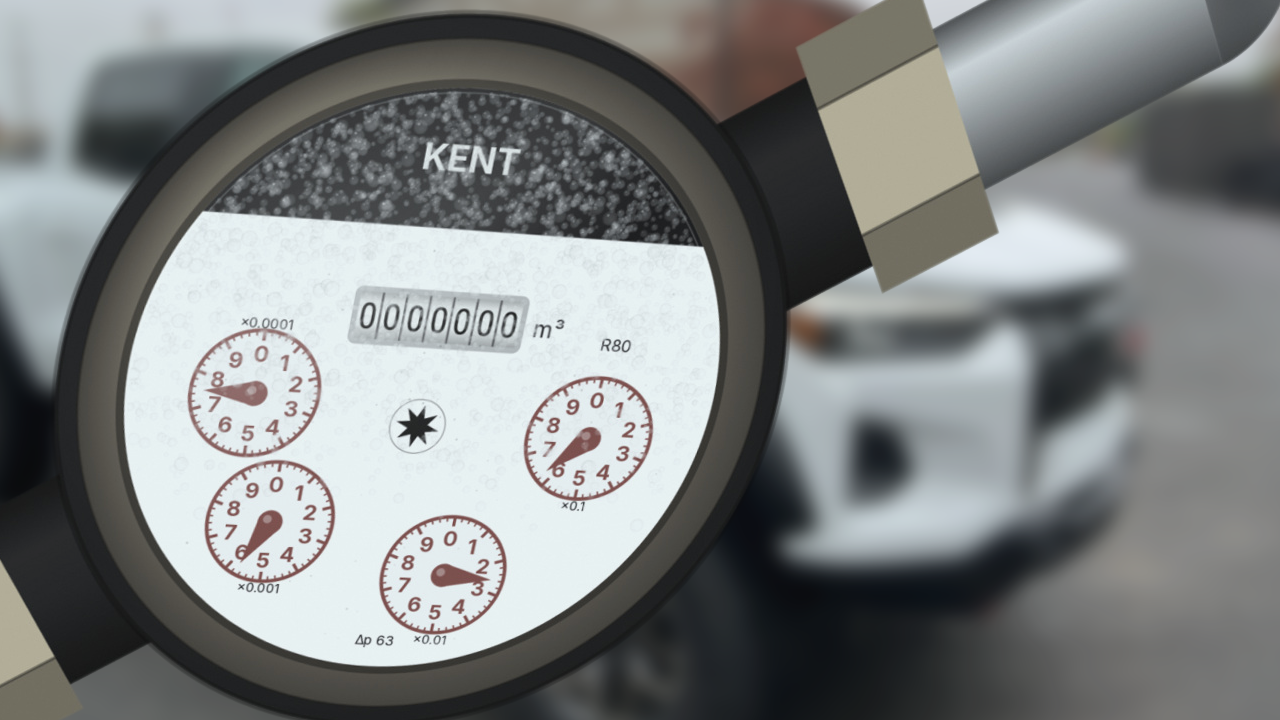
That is 0.6257 m³
